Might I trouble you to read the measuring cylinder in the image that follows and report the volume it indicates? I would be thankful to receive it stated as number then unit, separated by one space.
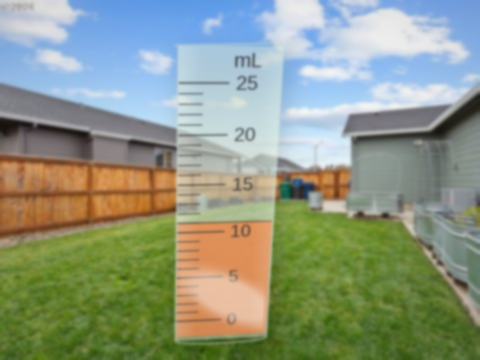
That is 11 mL
